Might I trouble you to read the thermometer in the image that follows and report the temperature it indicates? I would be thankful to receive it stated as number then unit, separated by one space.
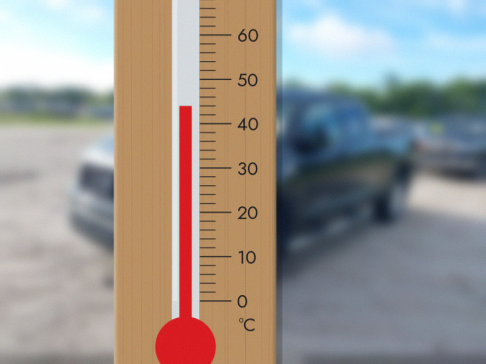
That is 44 °C
